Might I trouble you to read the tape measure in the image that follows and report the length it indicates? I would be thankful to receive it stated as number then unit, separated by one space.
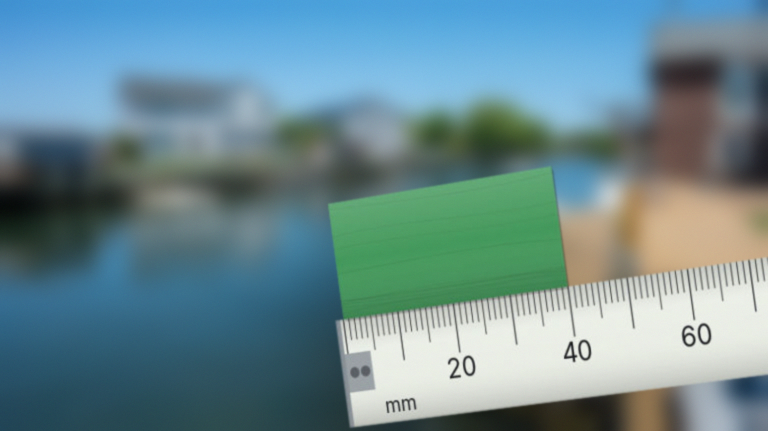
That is 40 mm
